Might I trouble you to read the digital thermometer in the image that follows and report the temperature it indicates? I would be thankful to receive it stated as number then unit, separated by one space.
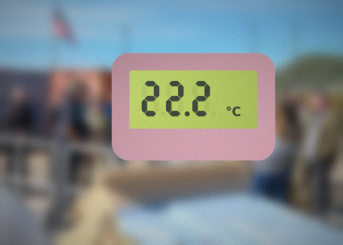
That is 22.2 °C
